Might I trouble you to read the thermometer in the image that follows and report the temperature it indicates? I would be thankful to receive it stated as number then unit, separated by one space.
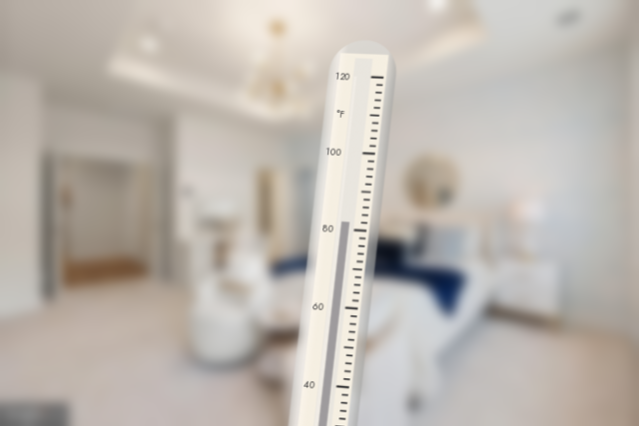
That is 82 °F
